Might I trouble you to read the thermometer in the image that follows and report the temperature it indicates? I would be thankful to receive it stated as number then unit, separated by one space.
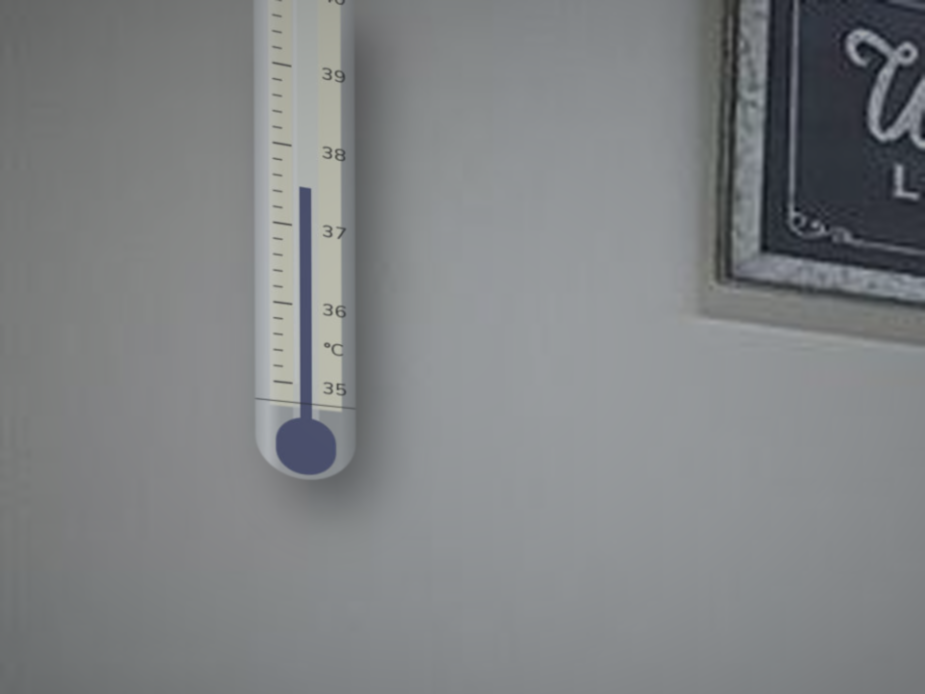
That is 37.5 °C
